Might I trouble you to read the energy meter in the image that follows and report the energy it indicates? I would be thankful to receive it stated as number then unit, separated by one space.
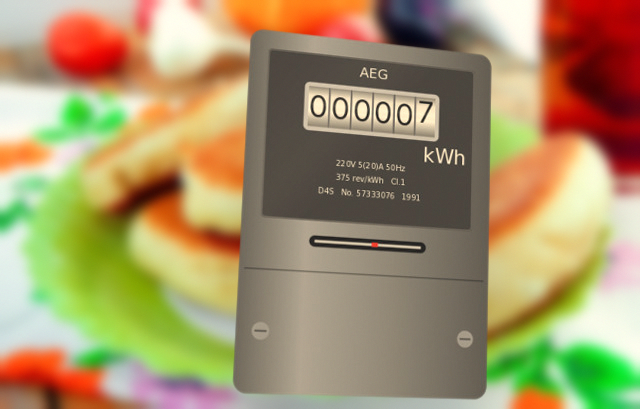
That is 7 kWh
